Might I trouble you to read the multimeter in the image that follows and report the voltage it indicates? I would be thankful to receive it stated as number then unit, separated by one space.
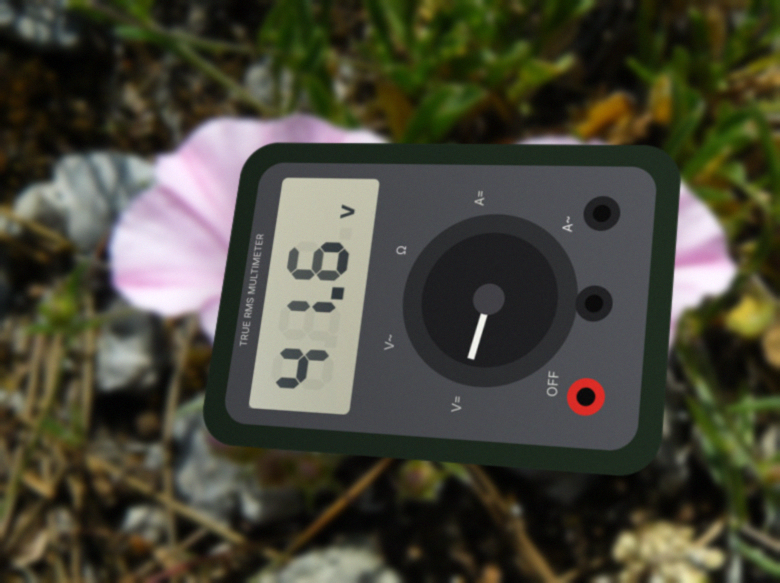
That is 41.6 V
